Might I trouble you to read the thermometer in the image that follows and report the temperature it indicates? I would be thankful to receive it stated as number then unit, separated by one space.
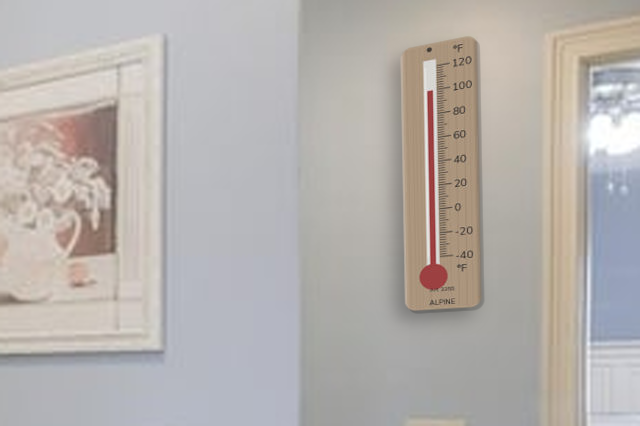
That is 100 °F
